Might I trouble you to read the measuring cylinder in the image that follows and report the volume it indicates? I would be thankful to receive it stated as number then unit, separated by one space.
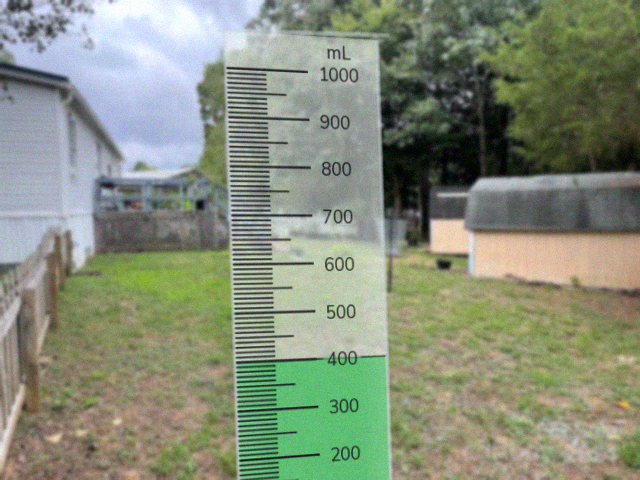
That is 400 mL
